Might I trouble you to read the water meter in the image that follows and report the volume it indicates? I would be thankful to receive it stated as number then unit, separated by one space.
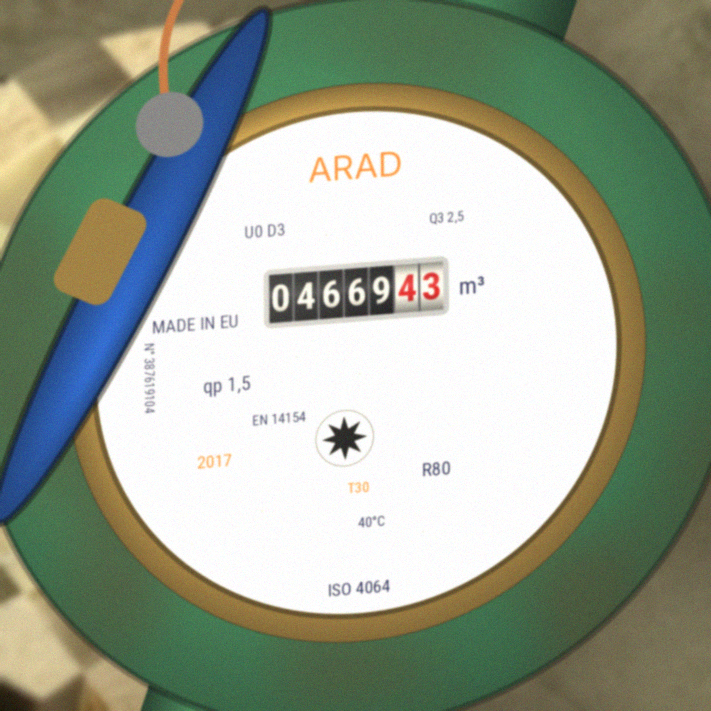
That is 4669.43 m³
